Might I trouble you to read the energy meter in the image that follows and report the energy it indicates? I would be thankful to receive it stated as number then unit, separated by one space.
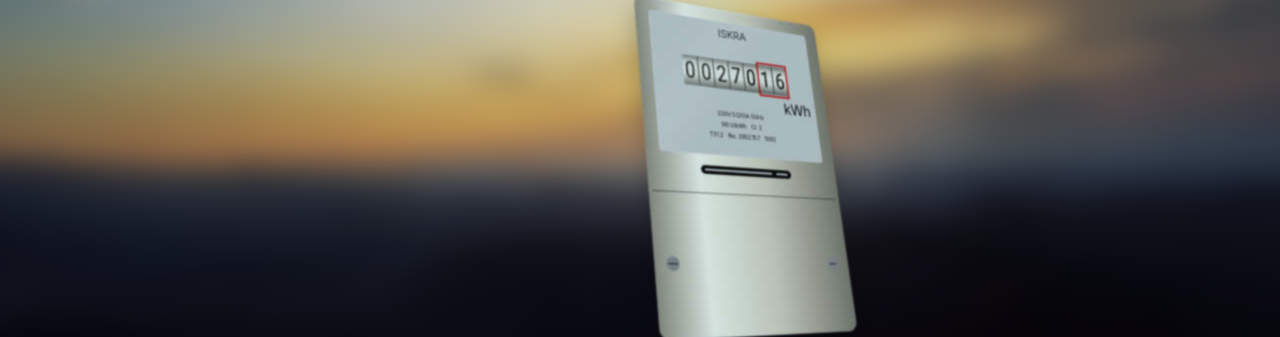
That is 270.16 kWh
